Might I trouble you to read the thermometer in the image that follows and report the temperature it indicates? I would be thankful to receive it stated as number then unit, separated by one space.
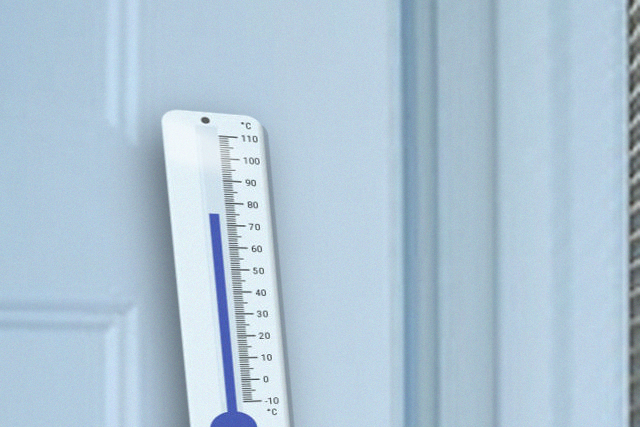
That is 75 °C
